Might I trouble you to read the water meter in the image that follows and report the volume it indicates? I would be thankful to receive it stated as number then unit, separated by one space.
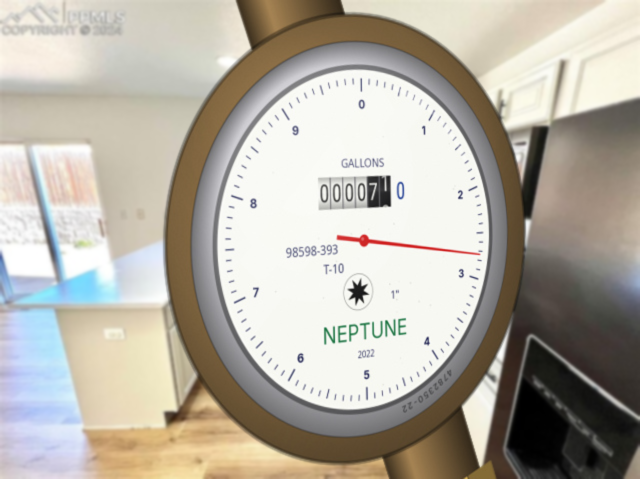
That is 712.7 gal
